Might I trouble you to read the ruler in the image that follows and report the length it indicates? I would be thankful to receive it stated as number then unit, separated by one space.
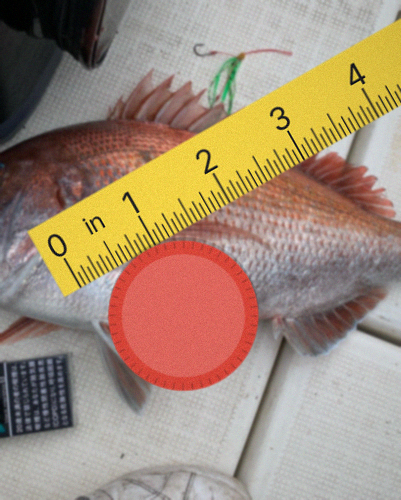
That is 1.75 in
